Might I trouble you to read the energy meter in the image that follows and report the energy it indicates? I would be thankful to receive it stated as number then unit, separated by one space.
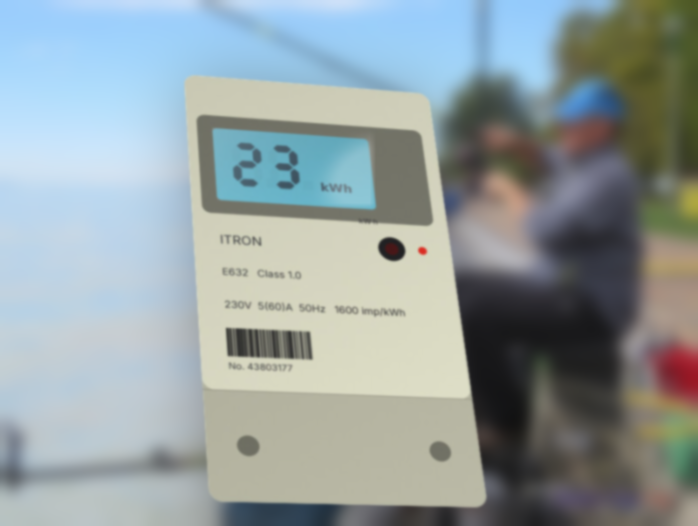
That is 23 kWh
